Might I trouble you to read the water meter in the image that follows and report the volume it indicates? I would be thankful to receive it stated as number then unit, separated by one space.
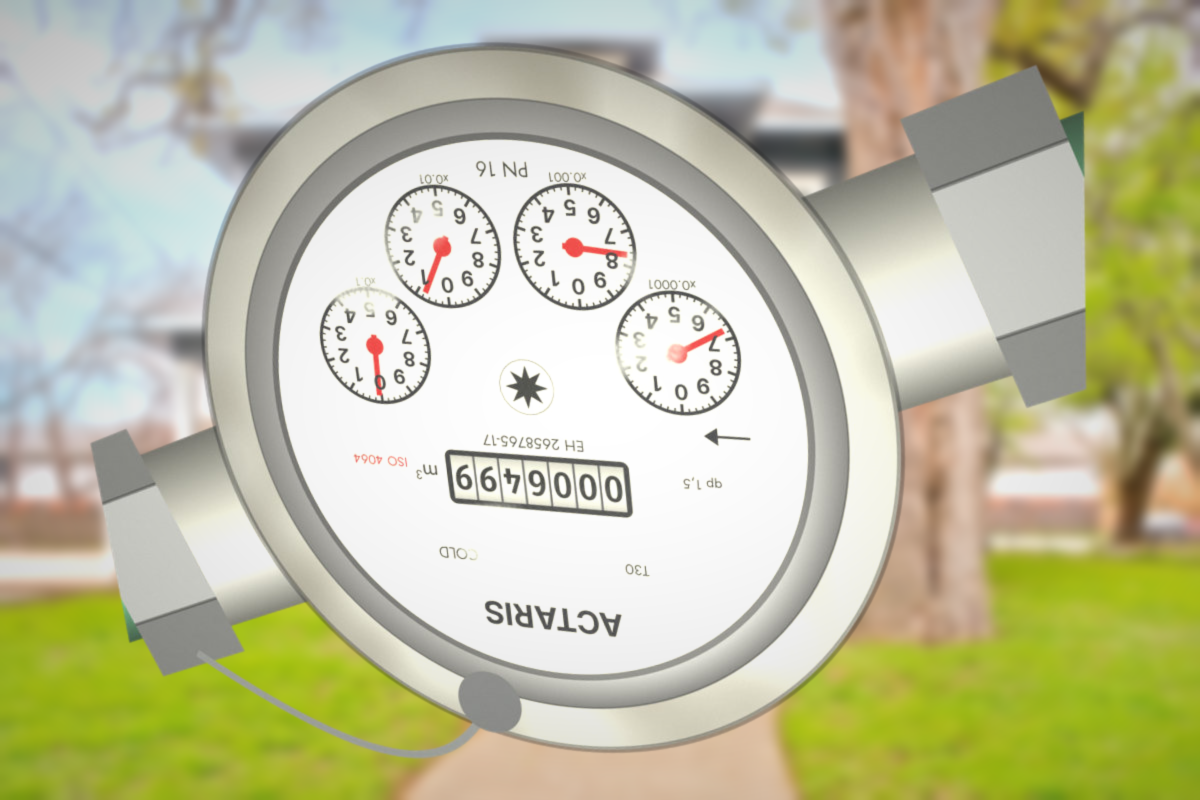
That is 6499.0076 m³
